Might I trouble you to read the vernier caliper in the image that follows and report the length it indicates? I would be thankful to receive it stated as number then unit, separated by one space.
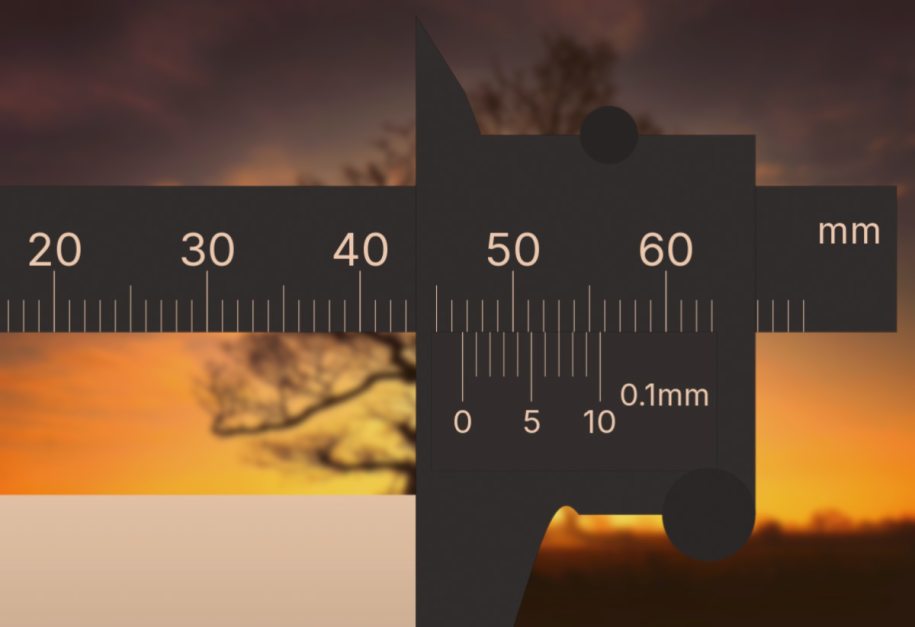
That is 46.7 mm
